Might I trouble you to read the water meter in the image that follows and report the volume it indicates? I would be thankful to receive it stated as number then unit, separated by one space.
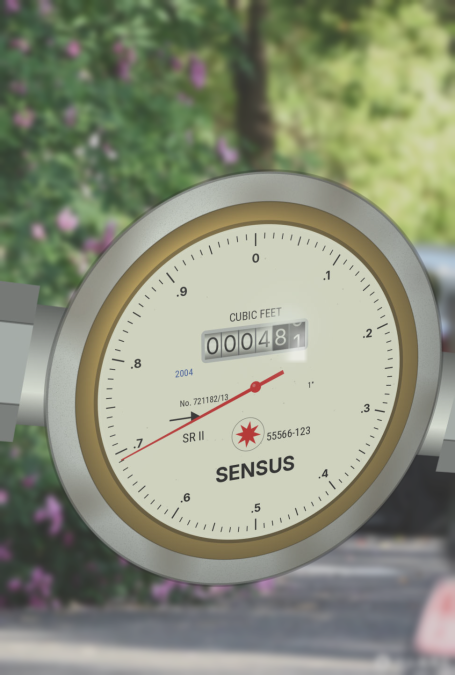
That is 480.69 ft³
